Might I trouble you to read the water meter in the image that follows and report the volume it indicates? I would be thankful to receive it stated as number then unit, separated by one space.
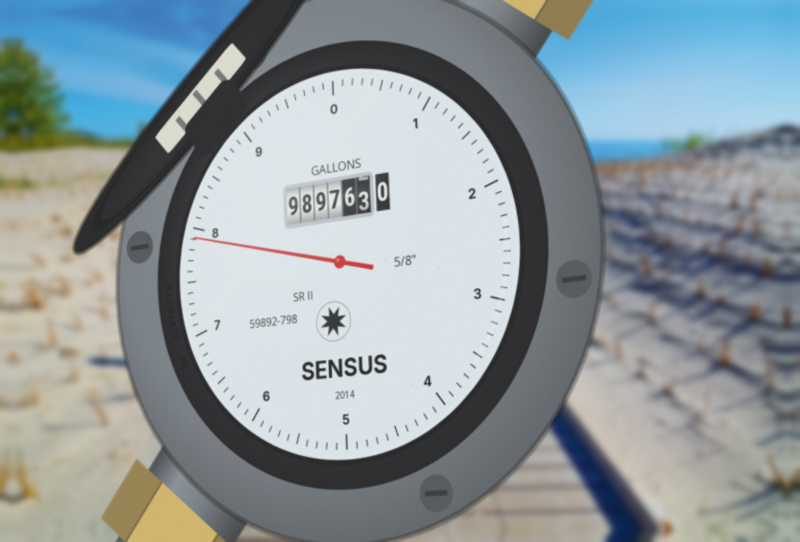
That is 9897627.9 gal
